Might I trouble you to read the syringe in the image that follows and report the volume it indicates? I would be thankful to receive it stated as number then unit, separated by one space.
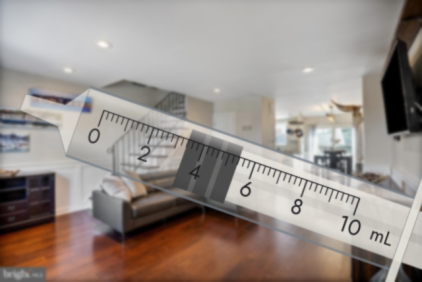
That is 3.4 mL
